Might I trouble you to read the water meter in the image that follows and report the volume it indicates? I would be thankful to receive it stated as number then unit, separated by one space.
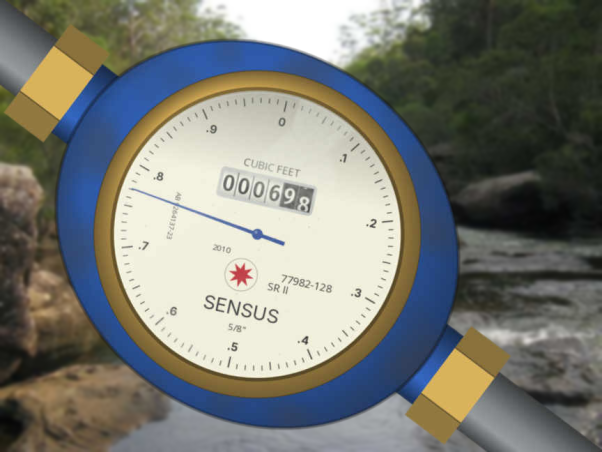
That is 697.77 ft³
